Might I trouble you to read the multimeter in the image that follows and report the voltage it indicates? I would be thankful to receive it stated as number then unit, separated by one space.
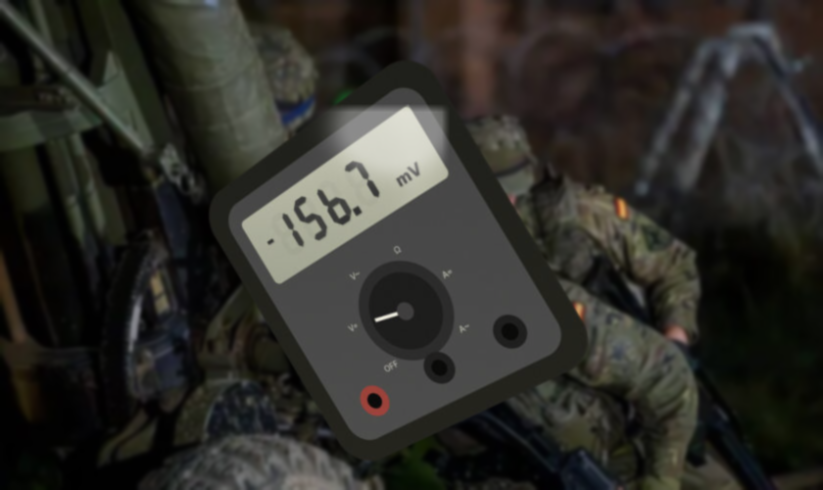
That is -156.7 mV
